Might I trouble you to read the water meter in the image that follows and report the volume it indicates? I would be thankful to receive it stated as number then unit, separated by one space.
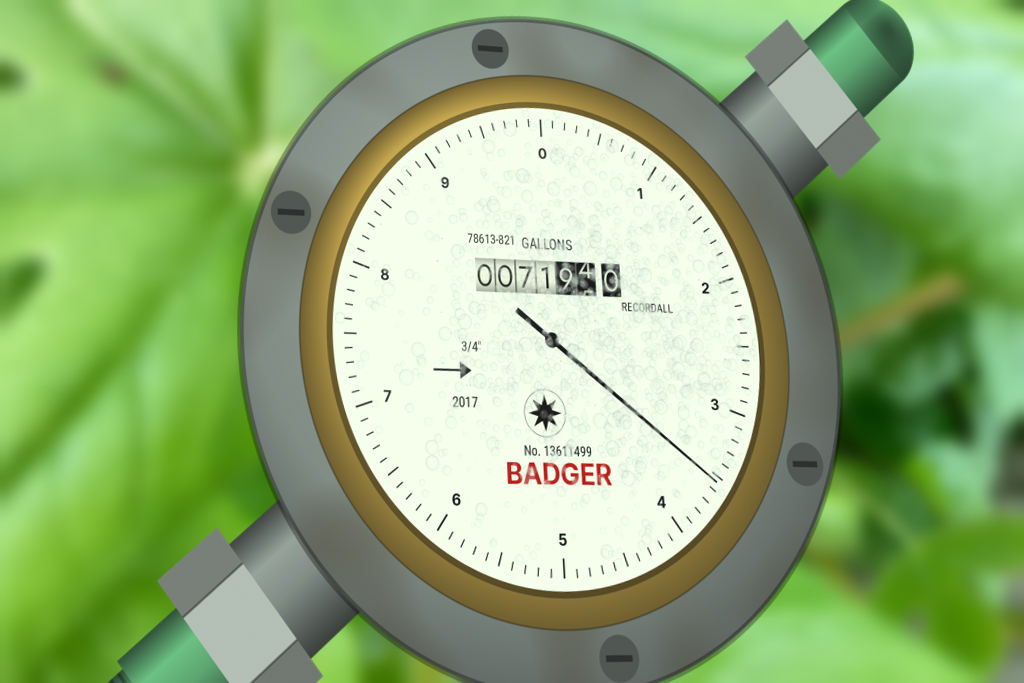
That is 71943.5 gal
